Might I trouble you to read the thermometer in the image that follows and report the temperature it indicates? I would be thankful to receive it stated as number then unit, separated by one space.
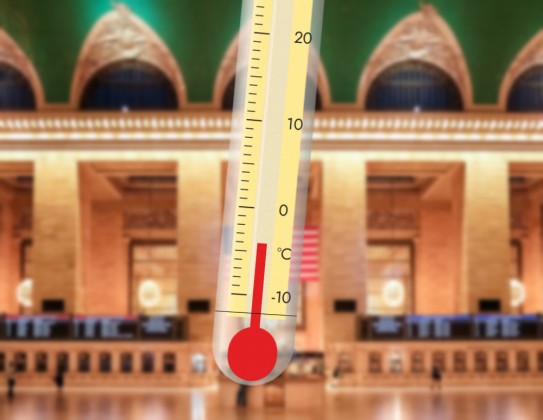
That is -4 °C
